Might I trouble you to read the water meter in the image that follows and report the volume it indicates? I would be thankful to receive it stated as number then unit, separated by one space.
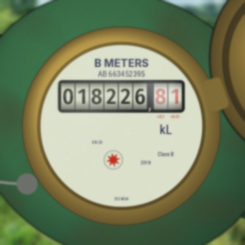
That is 18226.81 kL
